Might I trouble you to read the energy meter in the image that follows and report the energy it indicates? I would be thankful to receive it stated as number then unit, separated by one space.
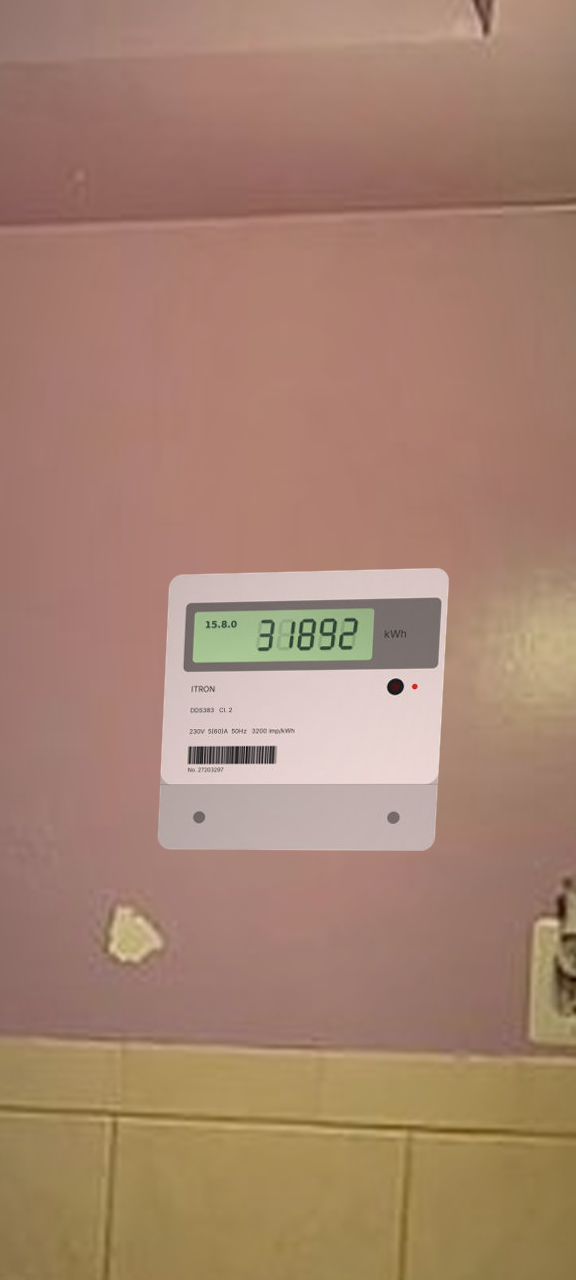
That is 31892 kWh
